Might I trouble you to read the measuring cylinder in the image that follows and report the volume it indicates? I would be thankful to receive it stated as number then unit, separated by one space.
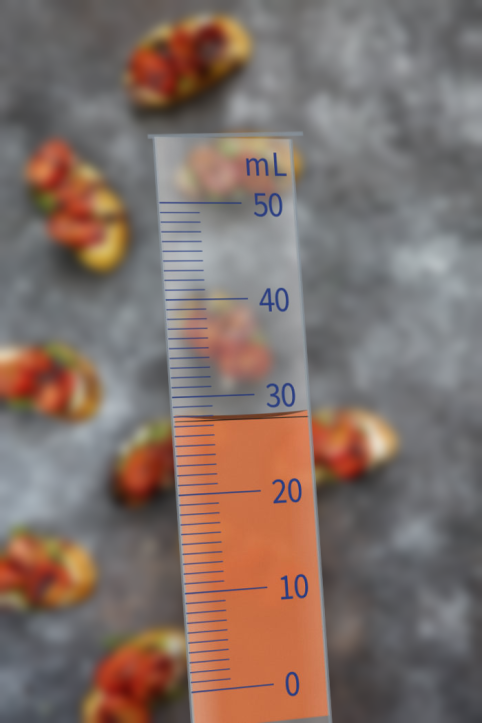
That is 27.5 mL
